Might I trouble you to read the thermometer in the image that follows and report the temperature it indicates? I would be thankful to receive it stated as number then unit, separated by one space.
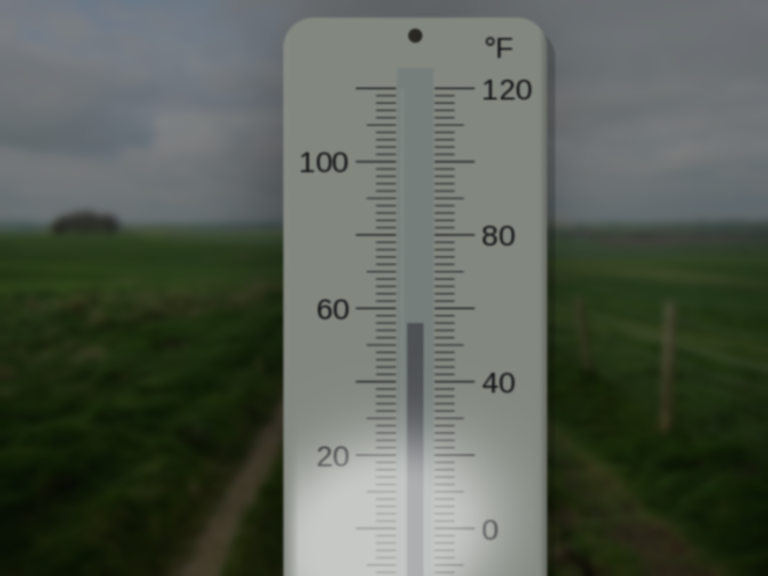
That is 56 °F
